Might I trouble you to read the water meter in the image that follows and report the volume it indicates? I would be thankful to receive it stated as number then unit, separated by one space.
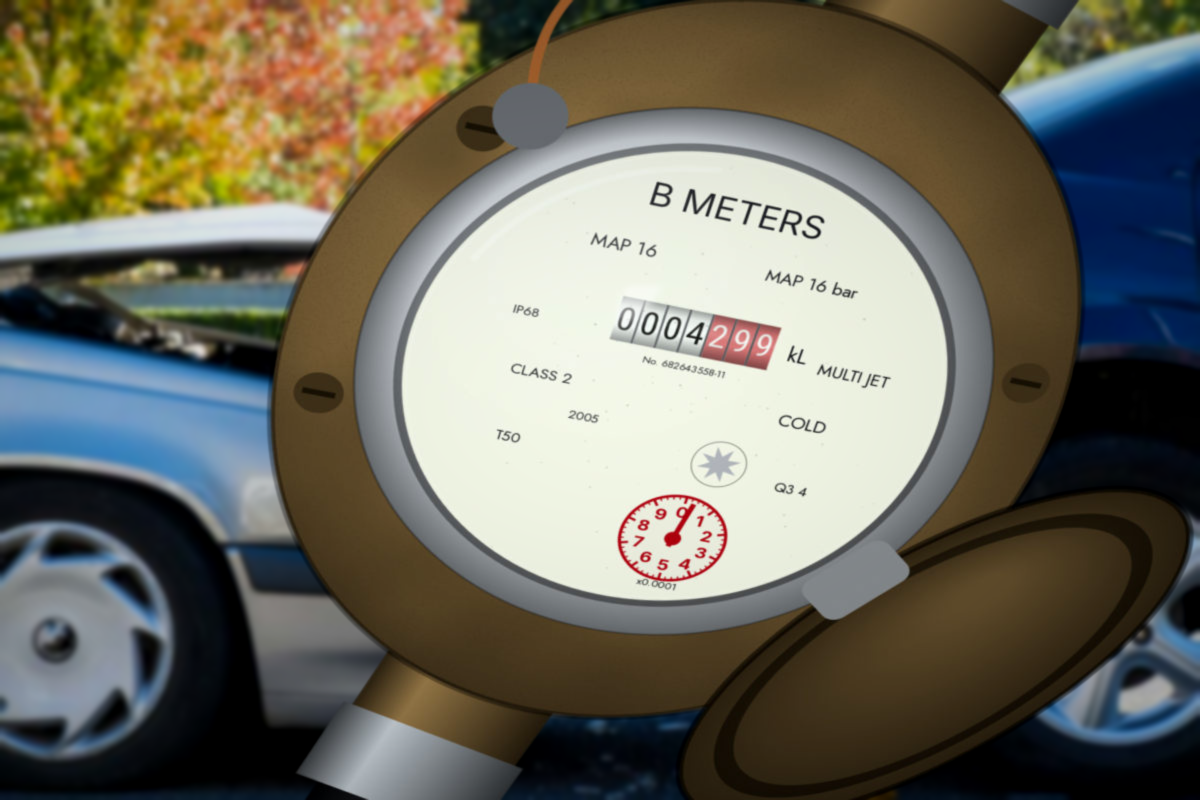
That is 4.2990 kL
